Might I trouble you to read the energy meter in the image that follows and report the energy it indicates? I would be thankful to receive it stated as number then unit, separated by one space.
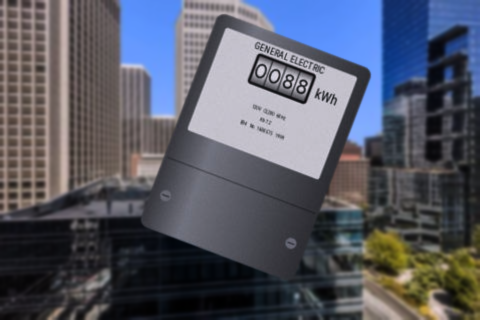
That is 88 kWh
